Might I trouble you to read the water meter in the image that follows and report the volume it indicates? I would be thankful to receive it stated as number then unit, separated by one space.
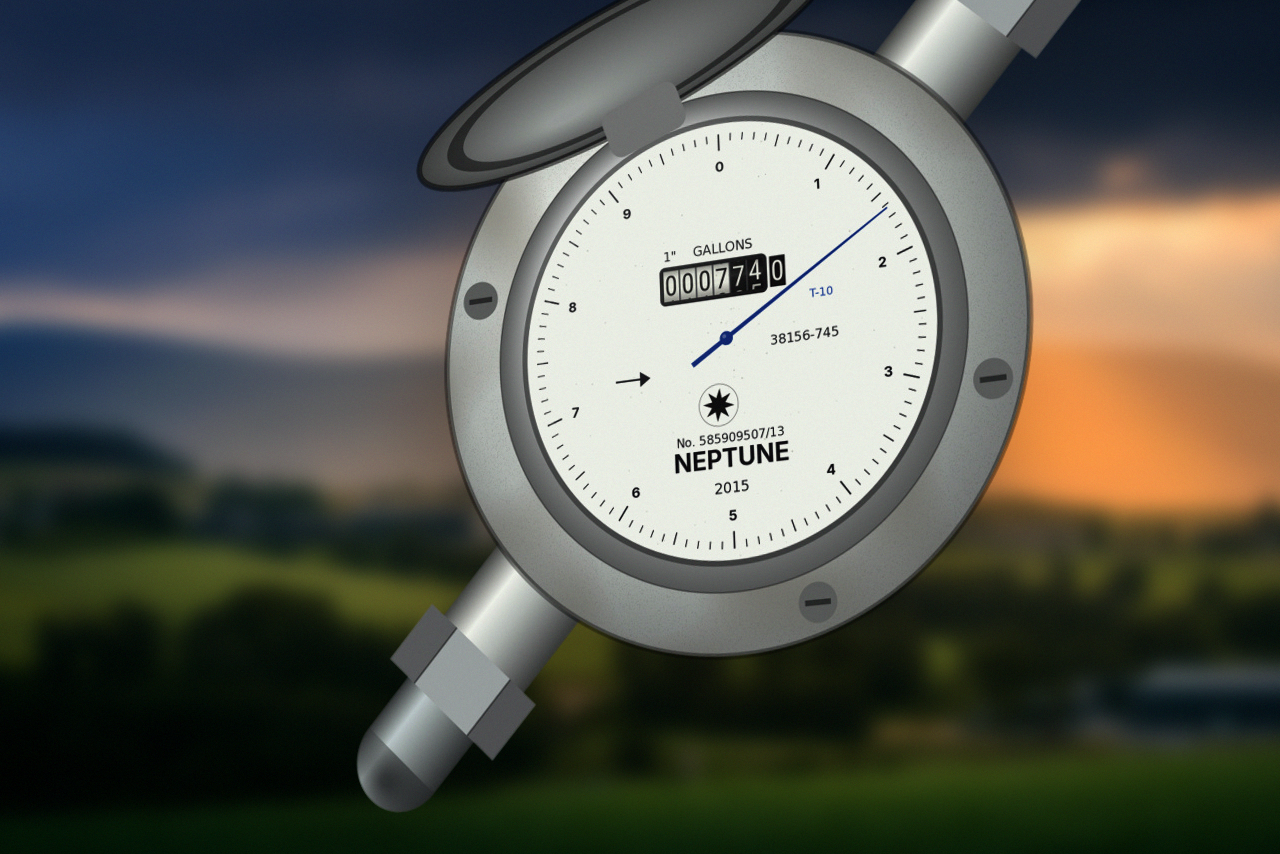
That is 7741.6 gal
